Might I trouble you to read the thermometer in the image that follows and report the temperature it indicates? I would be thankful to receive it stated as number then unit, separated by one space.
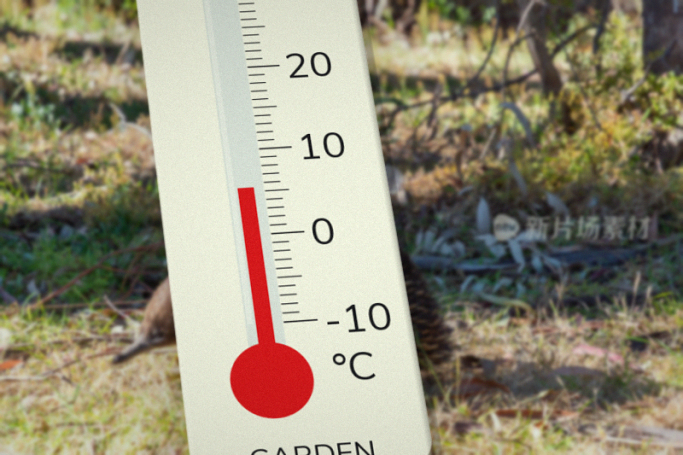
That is 5.5 °C
